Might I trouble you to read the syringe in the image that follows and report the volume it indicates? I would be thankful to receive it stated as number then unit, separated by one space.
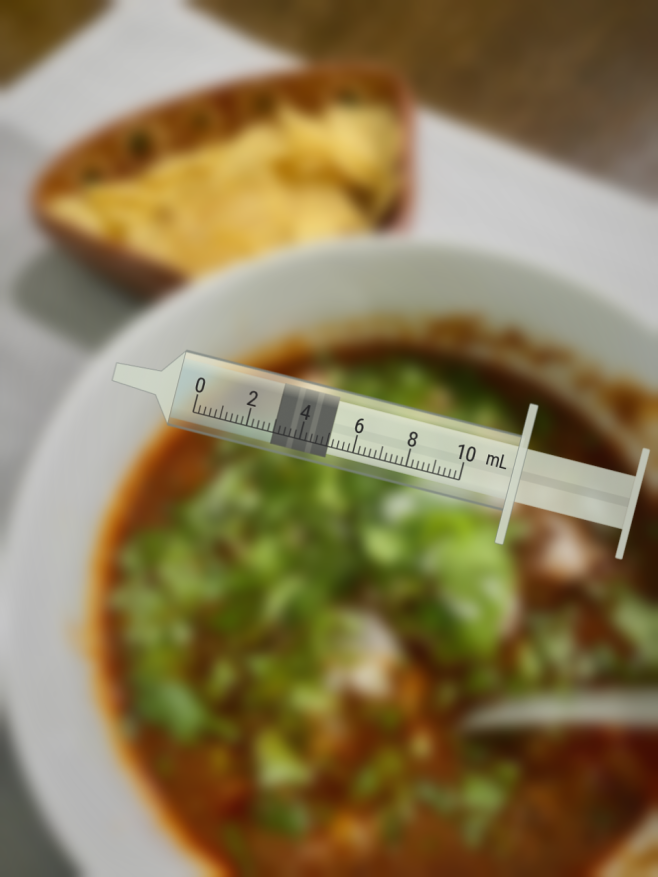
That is 3 mL
